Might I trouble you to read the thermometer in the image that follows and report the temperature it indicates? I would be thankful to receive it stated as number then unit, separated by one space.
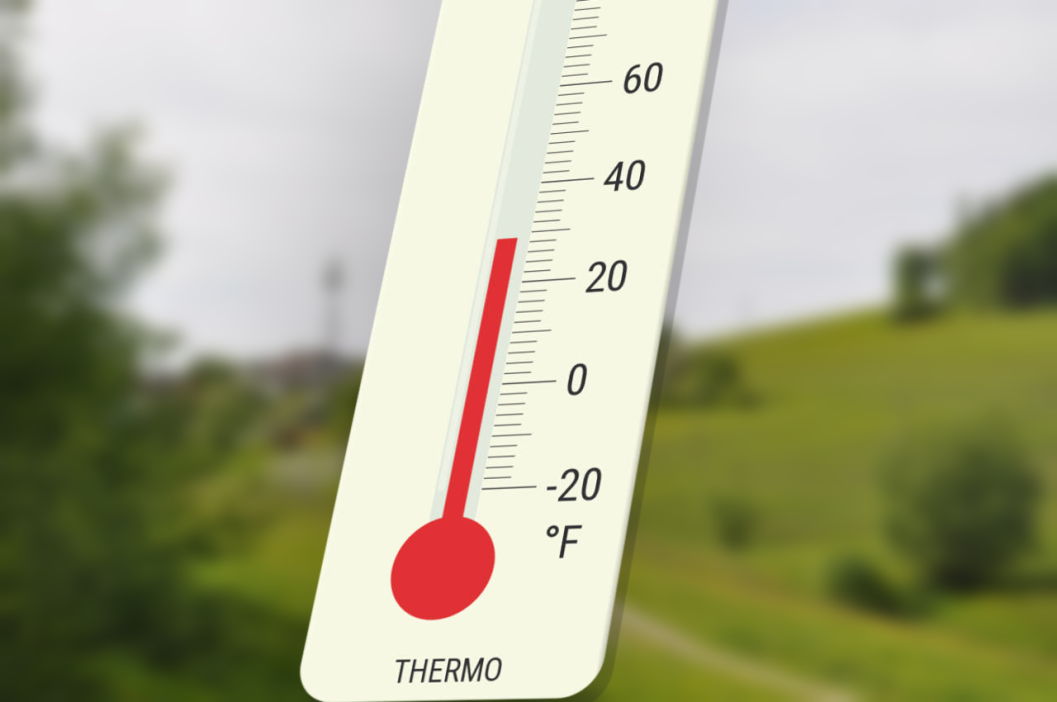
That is 29 °F
